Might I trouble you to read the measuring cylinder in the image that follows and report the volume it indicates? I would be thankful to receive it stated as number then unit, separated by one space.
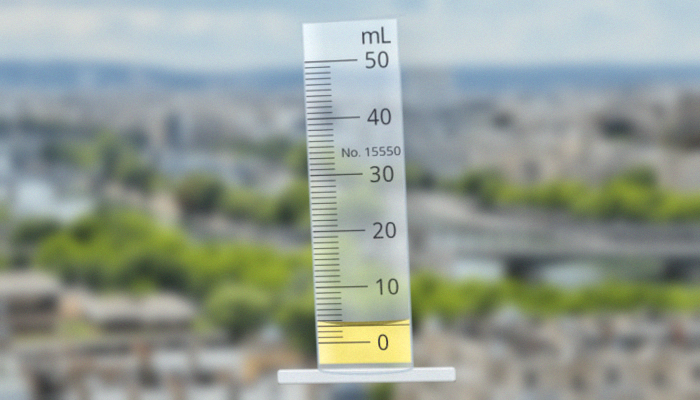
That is 3 mL
